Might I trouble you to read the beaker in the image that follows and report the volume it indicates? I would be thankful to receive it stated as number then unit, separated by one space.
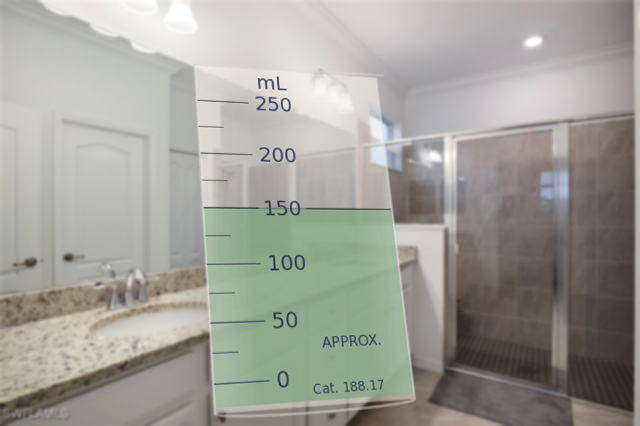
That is 150 mL
